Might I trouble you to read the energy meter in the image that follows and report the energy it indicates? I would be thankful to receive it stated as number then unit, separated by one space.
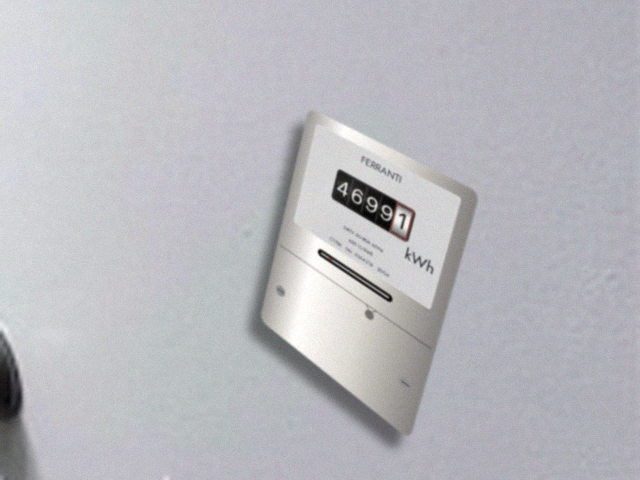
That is 4699.1 kWh
